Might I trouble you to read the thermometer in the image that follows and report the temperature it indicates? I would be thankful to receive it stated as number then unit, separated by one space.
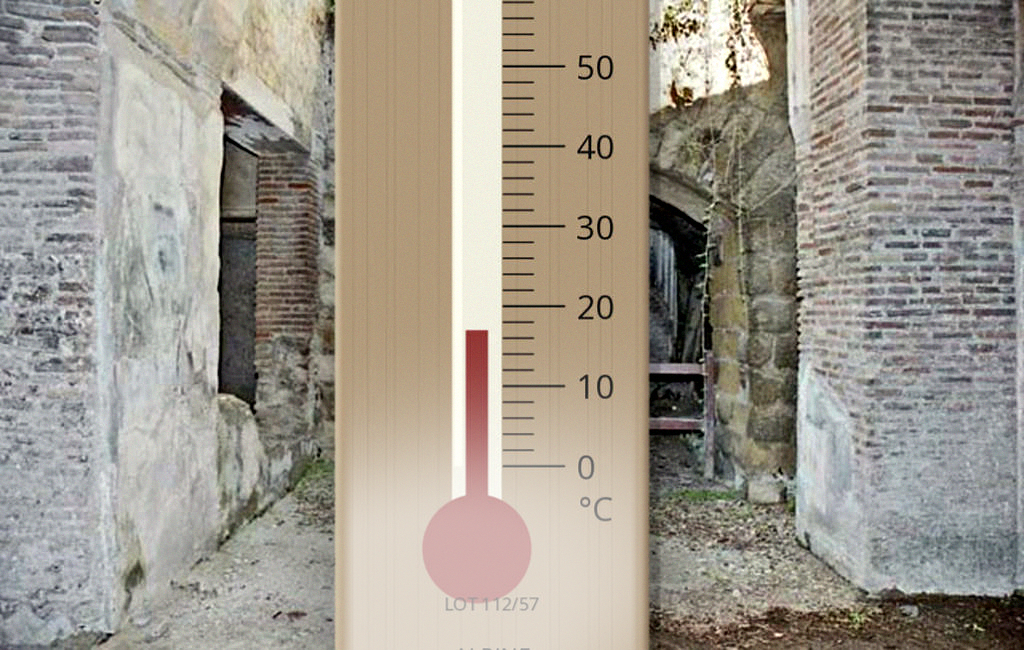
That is 17 °C
